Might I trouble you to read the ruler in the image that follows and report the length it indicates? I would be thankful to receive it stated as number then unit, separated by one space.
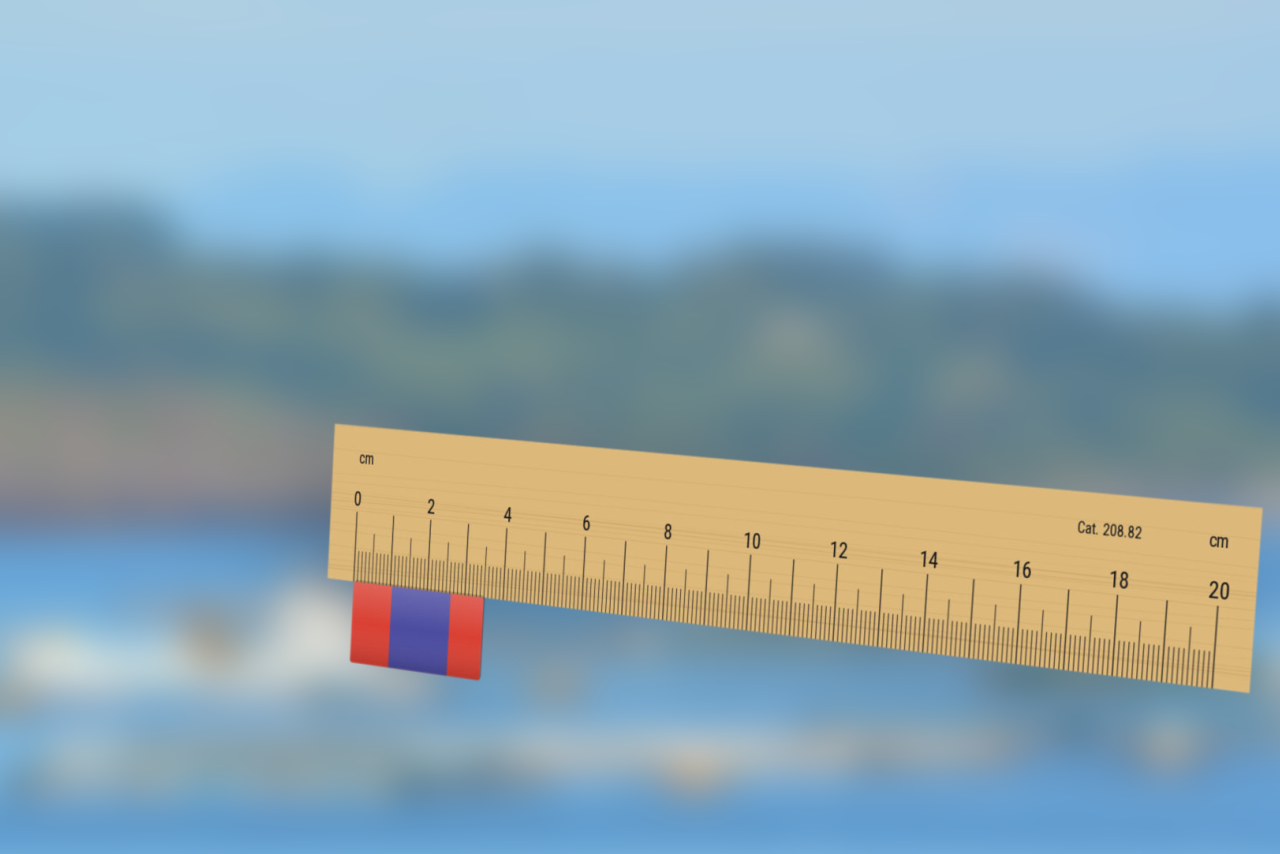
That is 3.5 cm
